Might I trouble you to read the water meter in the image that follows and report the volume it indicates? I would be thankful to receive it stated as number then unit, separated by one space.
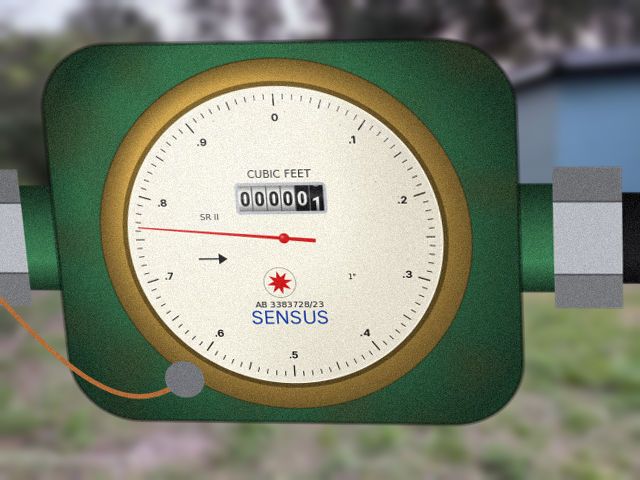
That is 0.76 ft³
